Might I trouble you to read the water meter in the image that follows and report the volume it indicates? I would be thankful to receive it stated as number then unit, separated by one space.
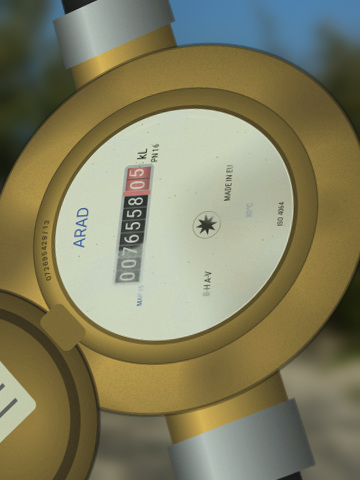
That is 76558.05 kL
